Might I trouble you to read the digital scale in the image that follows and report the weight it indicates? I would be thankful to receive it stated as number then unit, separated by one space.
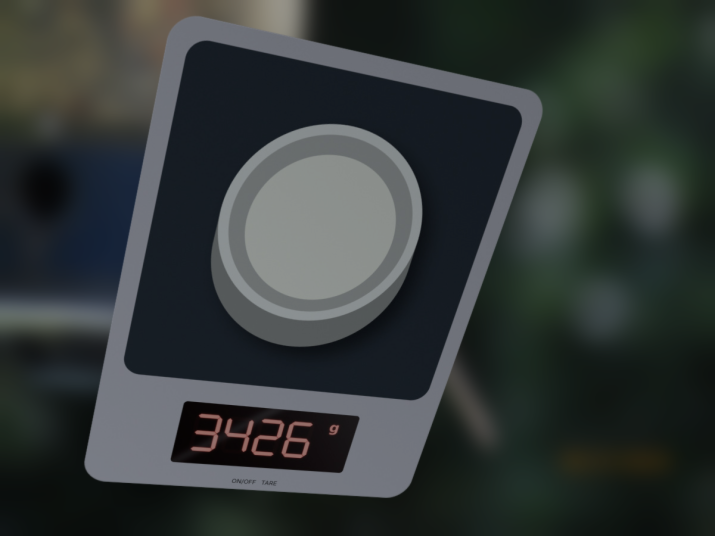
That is 3426 g
